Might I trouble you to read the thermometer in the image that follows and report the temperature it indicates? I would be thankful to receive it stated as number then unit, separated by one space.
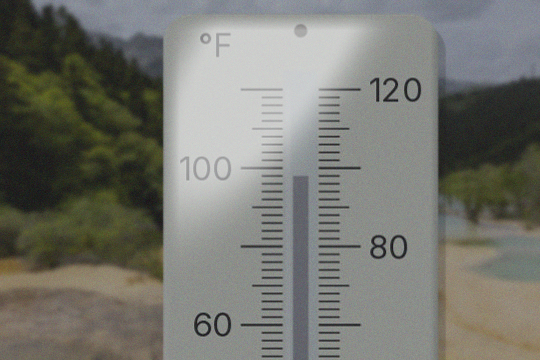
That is 98 °F
